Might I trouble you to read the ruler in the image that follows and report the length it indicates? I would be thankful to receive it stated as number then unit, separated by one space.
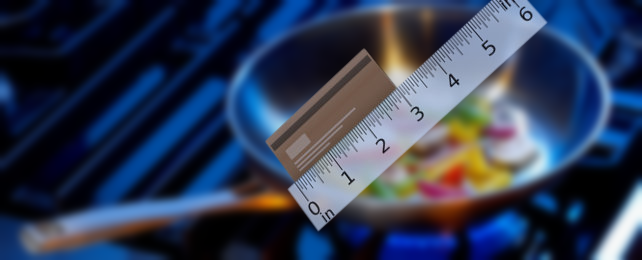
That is 3 in
